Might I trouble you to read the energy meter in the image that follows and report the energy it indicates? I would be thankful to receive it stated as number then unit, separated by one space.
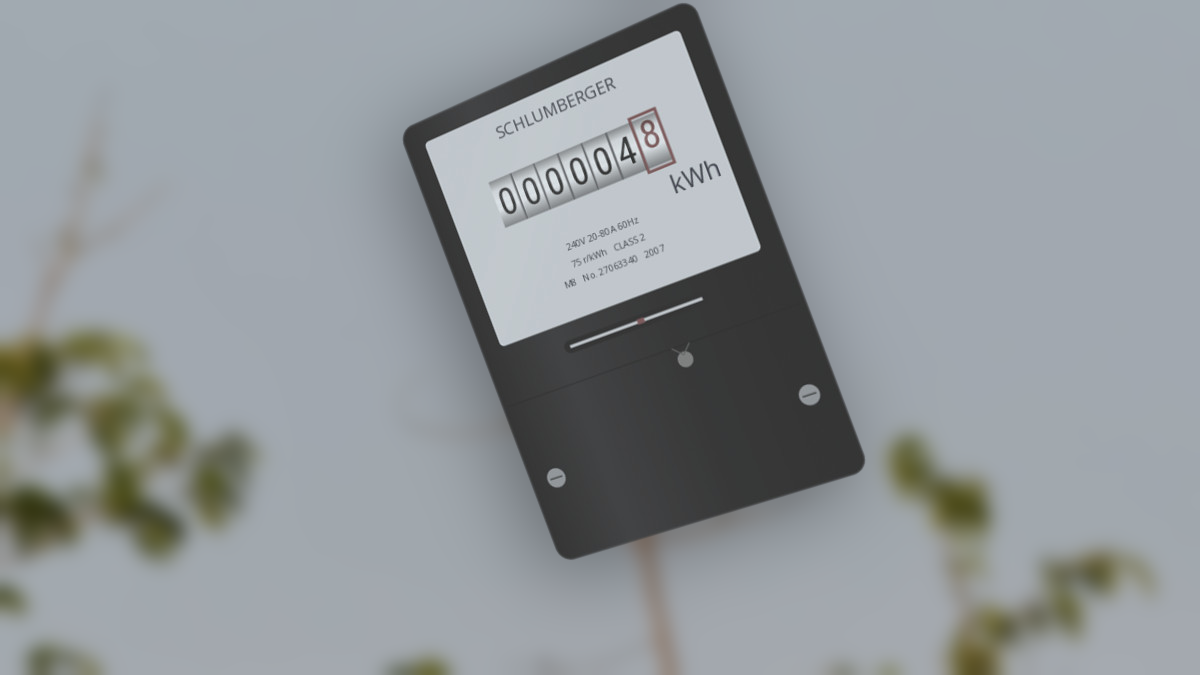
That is 4.8 kWh
